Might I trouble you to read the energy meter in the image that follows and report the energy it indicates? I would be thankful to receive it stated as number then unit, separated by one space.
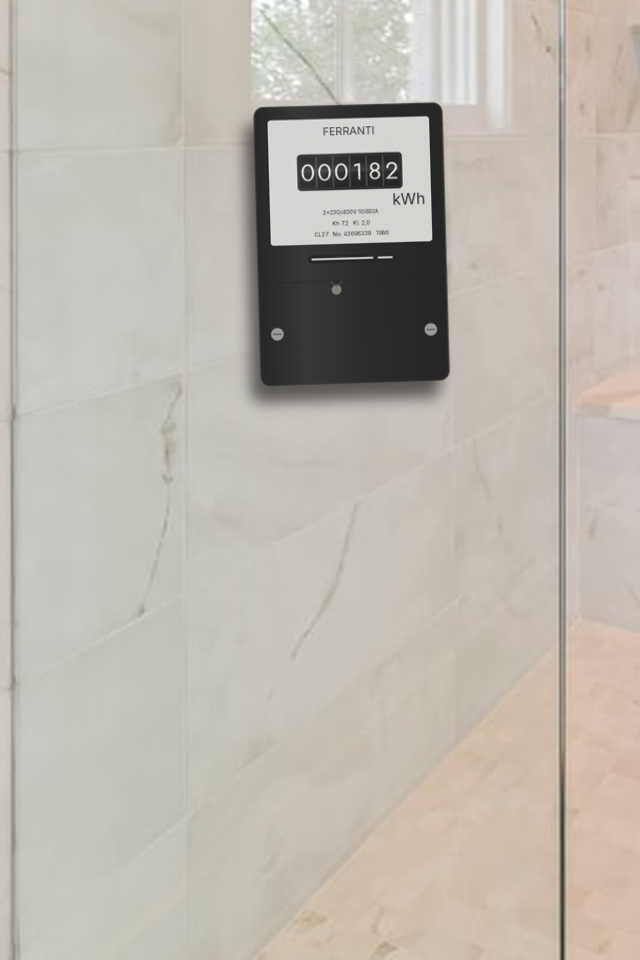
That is 182 kWh
